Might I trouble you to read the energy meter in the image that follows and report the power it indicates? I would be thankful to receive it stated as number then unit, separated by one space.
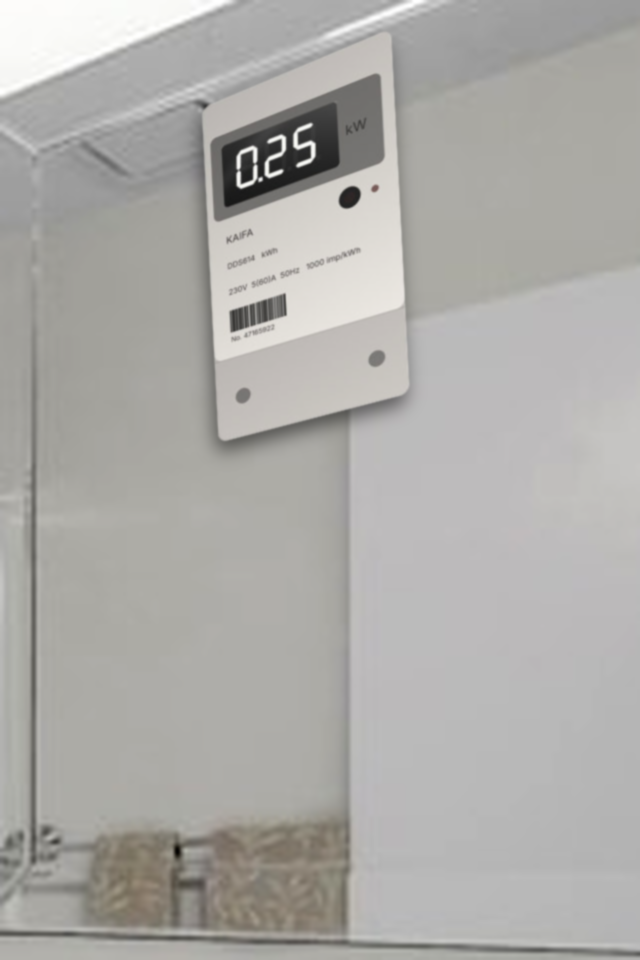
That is 0.25 kW
